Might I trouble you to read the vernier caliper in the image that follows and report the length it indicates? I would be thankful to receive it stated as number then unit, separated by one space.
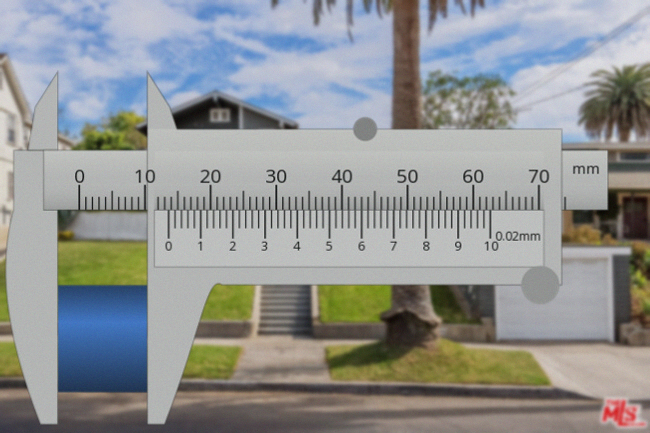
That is 13.6 mm
